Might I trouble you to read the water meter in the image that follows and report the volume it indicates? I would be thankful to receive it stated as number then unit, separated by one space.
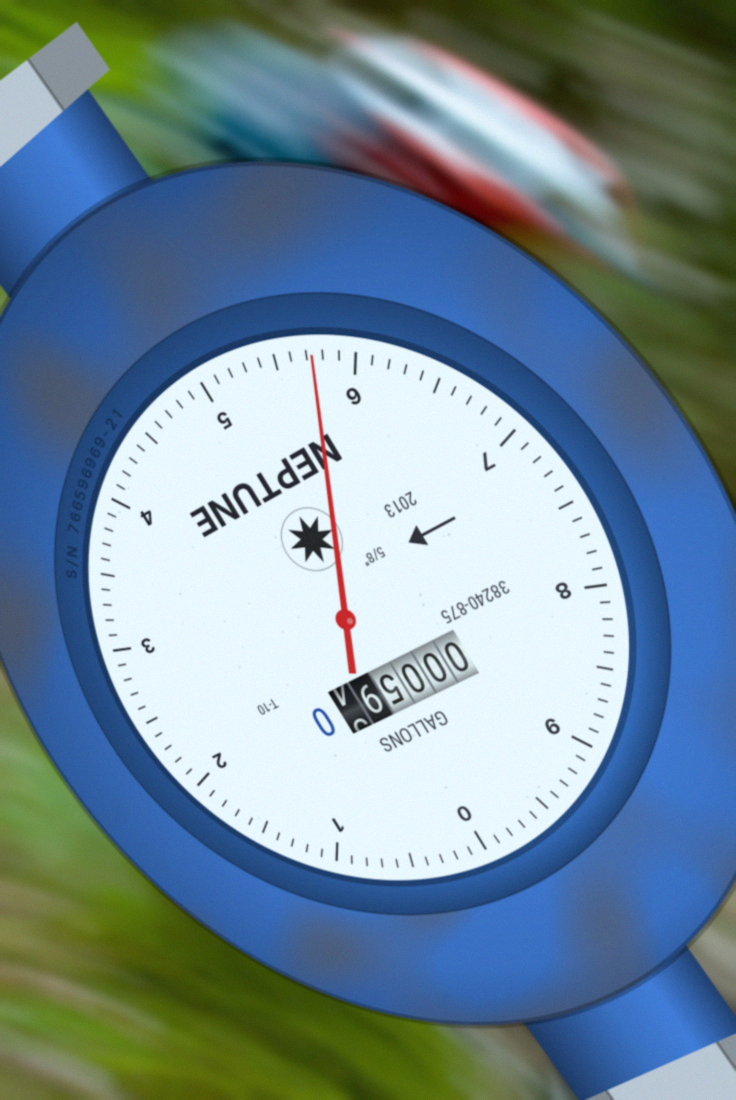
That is 5935.7 gal
